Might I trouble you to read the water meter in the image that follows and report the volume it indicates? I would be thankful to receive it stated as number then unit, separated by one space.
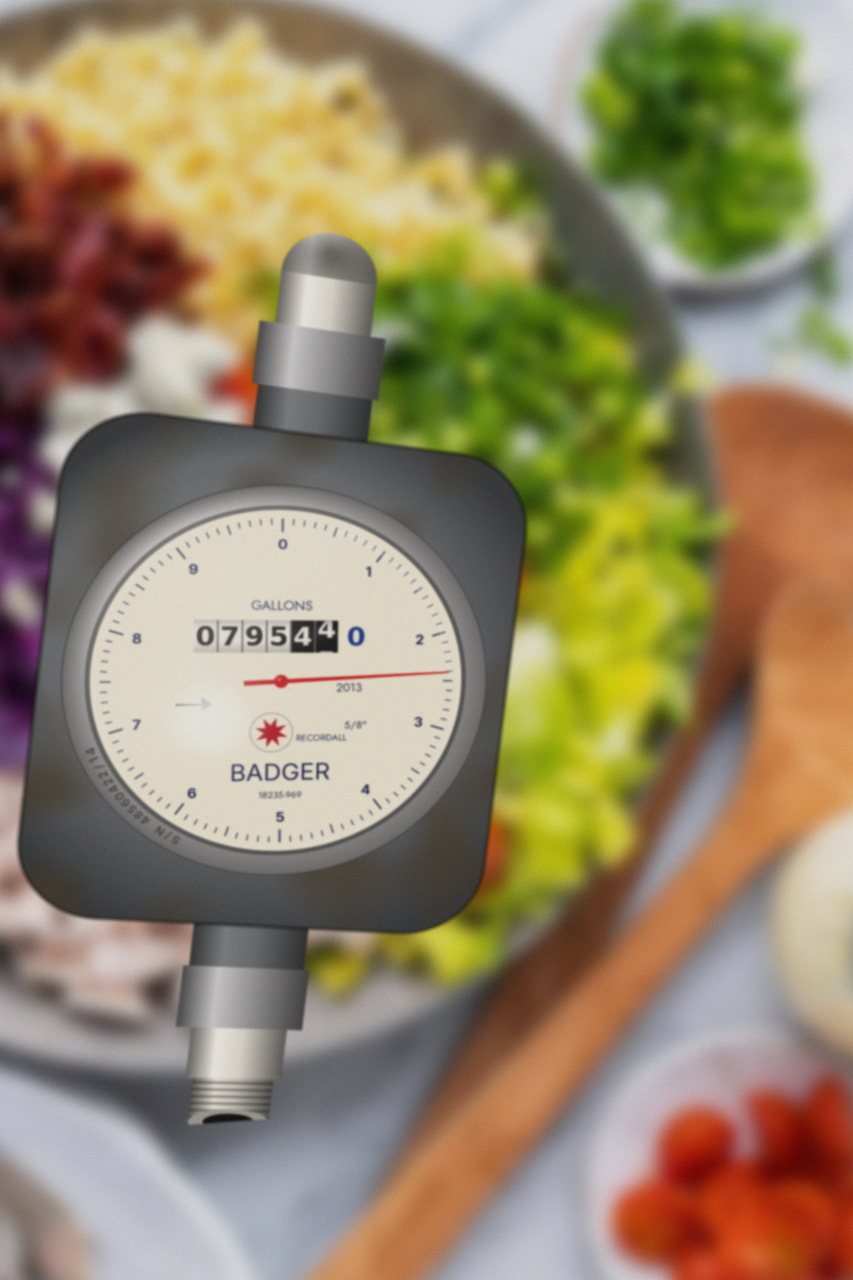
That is 795442.4 gal
